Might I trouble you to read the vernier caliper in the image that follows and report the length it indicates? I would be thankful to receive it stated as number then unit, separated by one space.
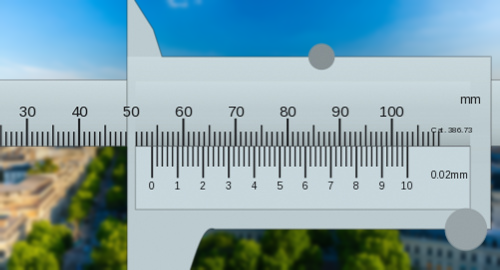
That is 54.0 mm
